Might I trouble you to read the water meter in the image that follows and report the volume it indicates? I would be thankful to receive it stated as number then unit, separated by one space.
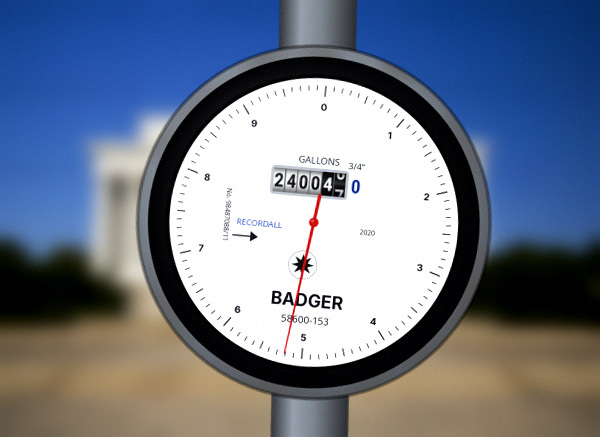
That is 2400465.2 gal
